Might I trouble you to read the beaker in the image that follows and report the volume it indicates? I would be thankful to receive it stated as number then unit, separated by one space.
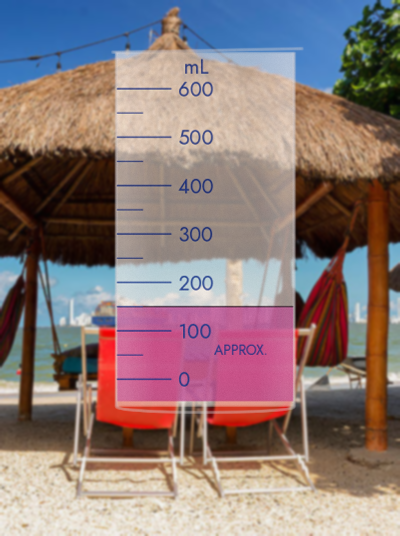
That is 150 mL
